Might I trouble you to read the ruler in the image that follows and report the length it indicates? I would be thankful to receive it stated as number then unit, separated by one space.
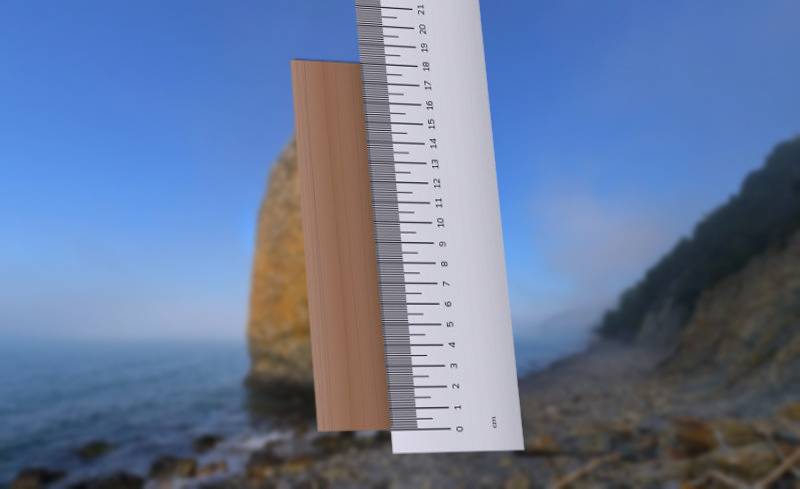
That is 18 cm
